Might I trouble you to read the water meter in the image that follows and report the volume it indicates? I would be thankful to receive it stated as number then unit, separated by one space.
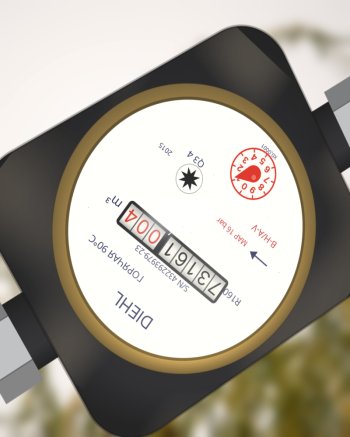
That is 73161.0041 m³
